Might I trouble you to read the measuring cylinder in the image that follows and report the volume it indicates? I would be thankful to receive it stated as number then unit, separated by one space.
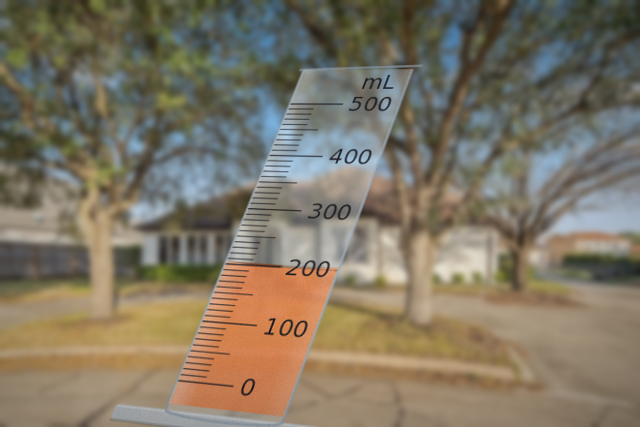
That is 200 mL
